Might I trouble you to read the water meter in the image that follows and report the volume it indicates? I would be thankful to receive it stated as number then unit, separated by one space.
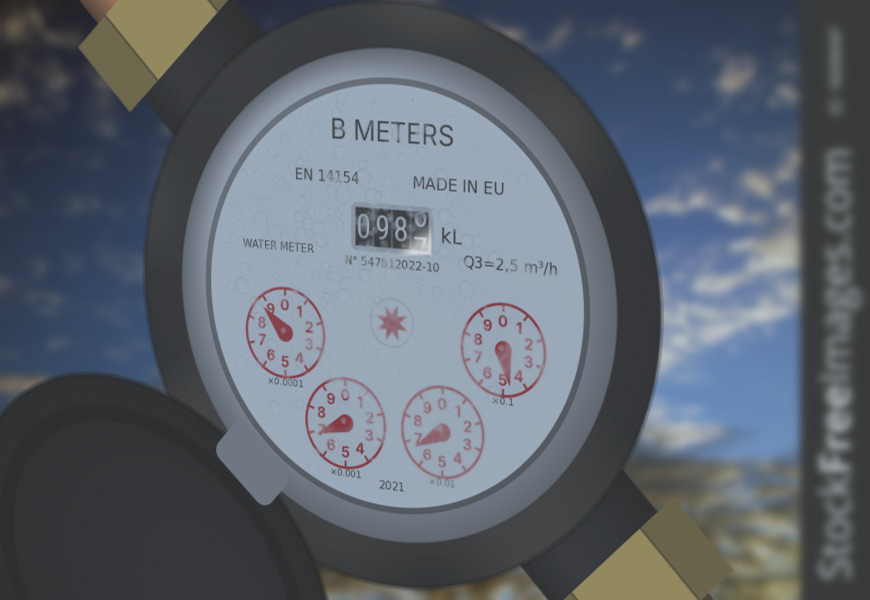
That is 986.4668 kL
